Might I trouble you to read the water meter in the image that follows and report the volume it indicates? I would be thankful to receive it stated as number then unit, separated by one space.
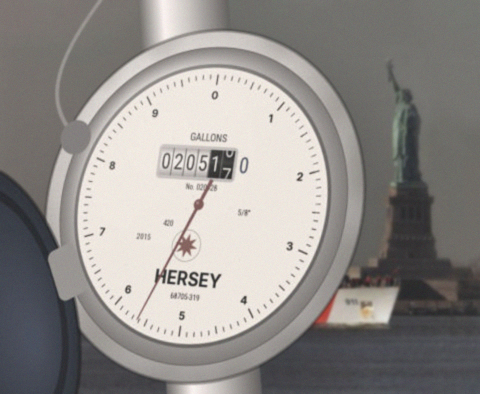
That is 205165.6 gal
